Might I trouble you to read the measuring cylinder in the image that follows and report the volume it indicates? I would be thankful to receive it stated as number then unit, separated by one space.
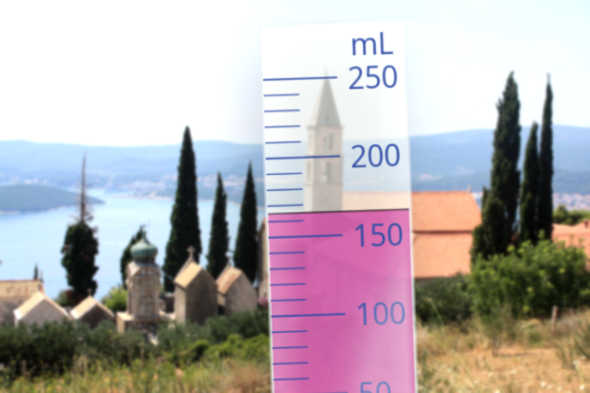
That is 165 mL
